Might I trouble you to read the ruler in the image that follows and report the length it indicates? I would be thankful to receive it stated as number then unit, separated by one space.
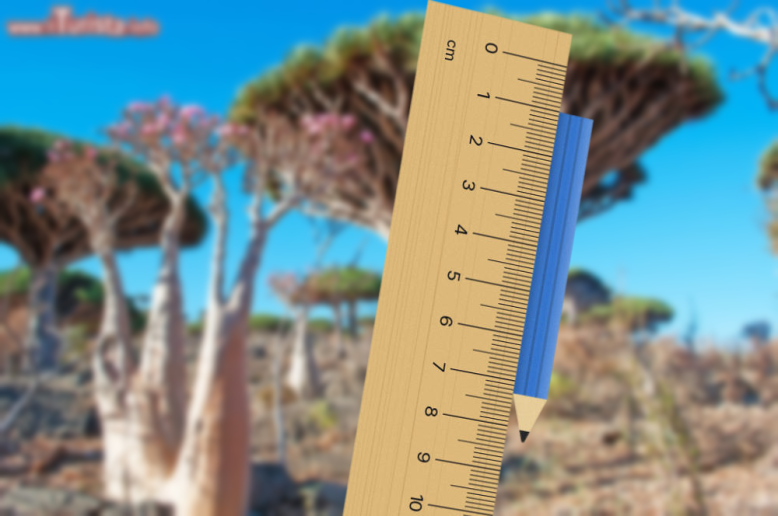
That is 7.3 cm
